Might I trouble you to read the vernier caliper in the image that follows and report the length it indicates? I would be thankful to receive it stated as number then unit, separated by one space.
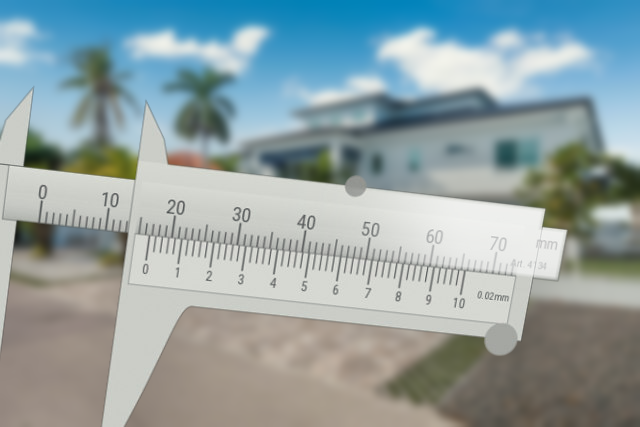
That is 16.6 mm
